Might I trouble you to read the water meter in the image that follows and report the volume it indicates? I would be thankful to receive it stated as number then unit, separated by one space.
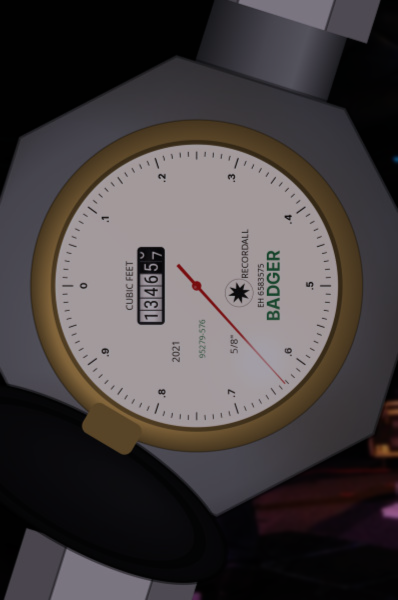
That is 134656.63 ft³
